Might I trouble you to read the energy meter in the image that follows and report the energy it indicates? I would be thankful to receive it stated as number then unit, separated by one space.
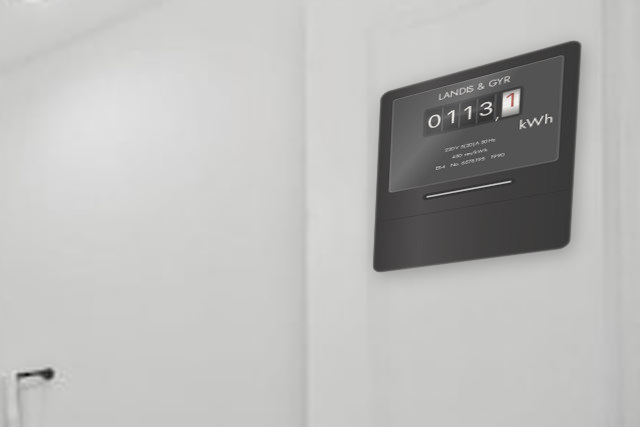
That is 113.1 kWh
